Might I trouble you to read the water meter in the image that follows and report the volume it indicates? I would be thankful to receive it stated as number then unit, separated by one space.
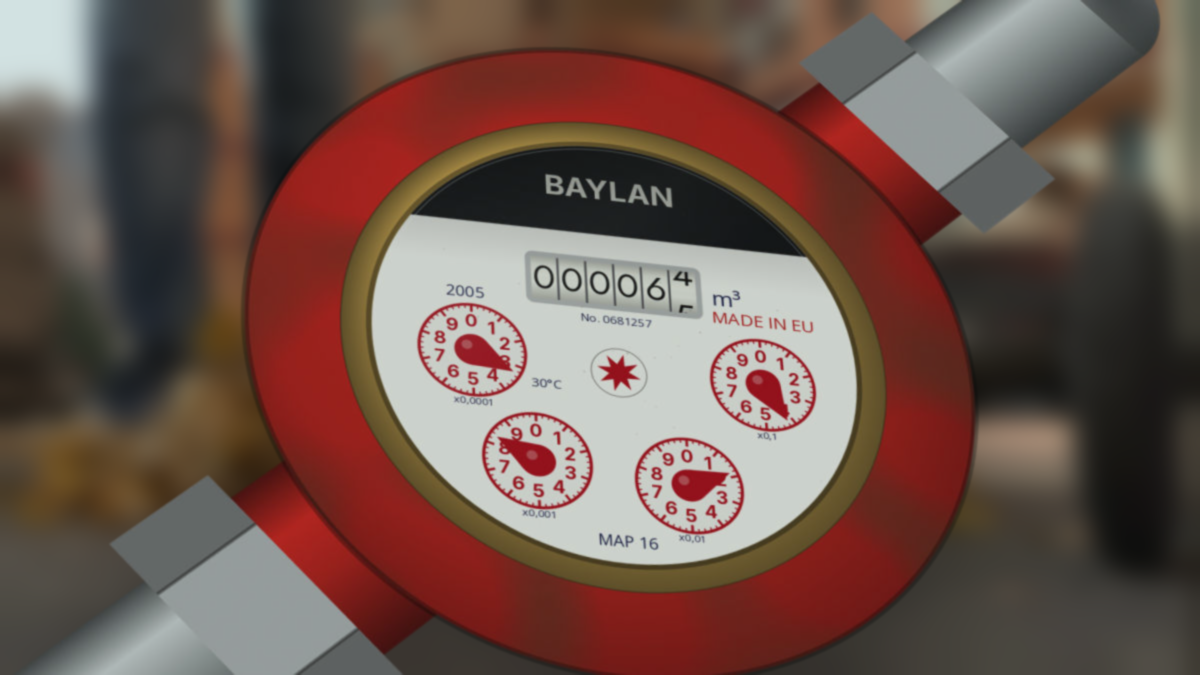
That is 64.4183 m³
